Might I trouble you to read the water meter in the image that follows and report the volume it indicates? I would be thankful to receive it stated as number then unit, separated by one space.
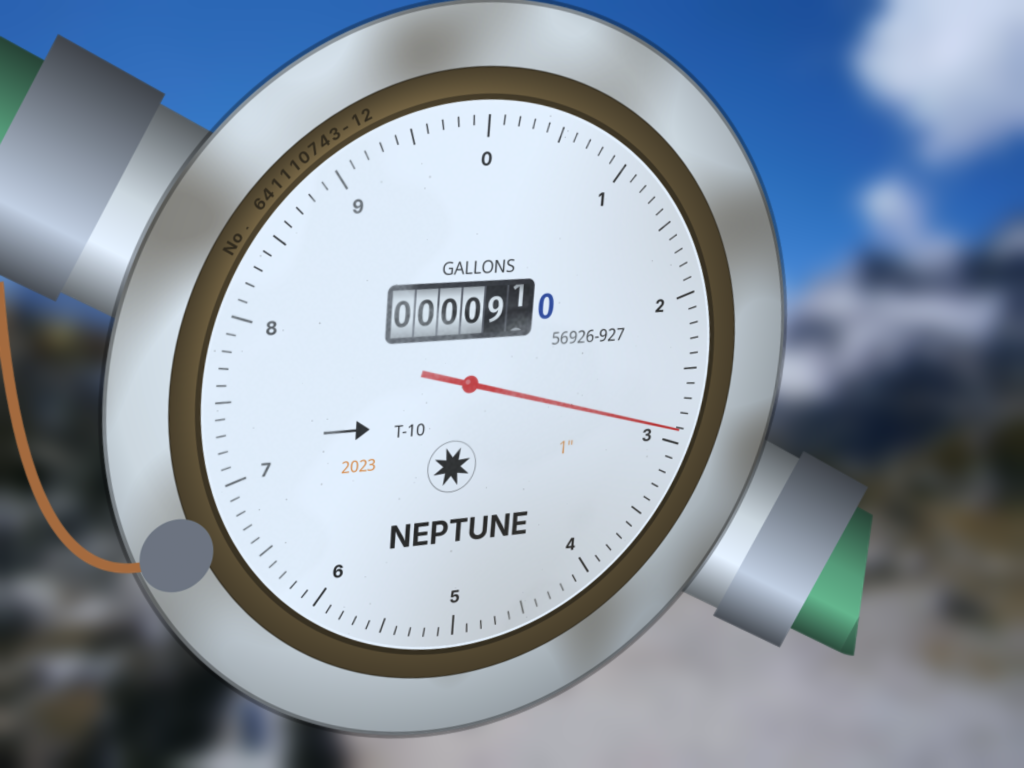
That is 912.9 gal
